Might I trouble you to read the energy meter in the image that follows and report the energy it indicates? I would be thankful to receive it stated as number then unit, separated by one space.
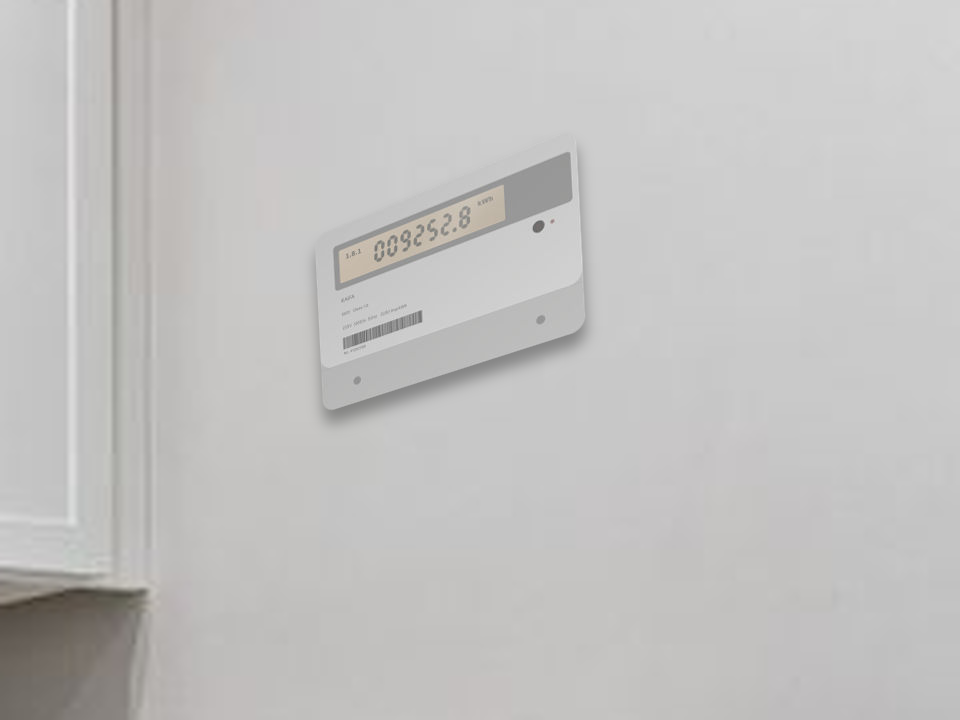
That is 9252.8 kWh
